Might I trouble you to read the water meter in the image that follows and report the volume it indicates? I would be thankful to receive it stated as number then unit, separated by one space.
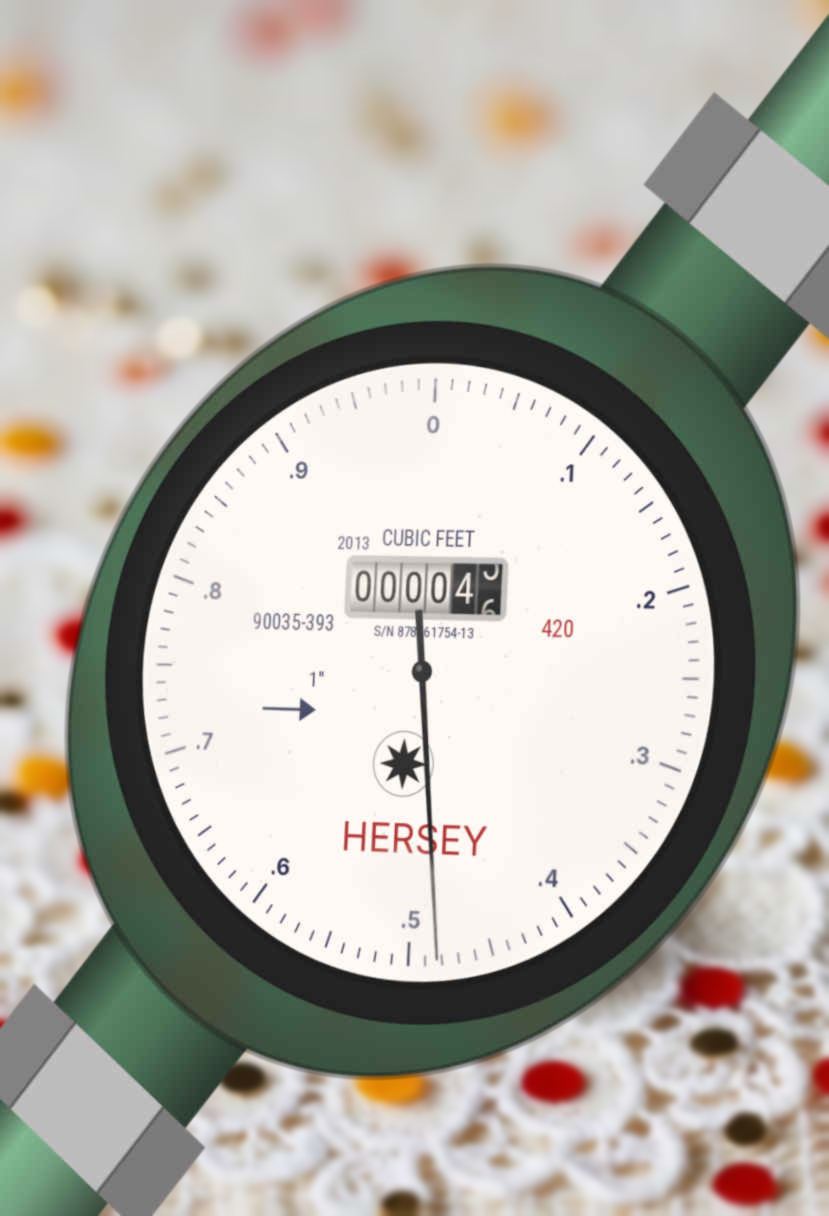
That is 45.48 ft³
